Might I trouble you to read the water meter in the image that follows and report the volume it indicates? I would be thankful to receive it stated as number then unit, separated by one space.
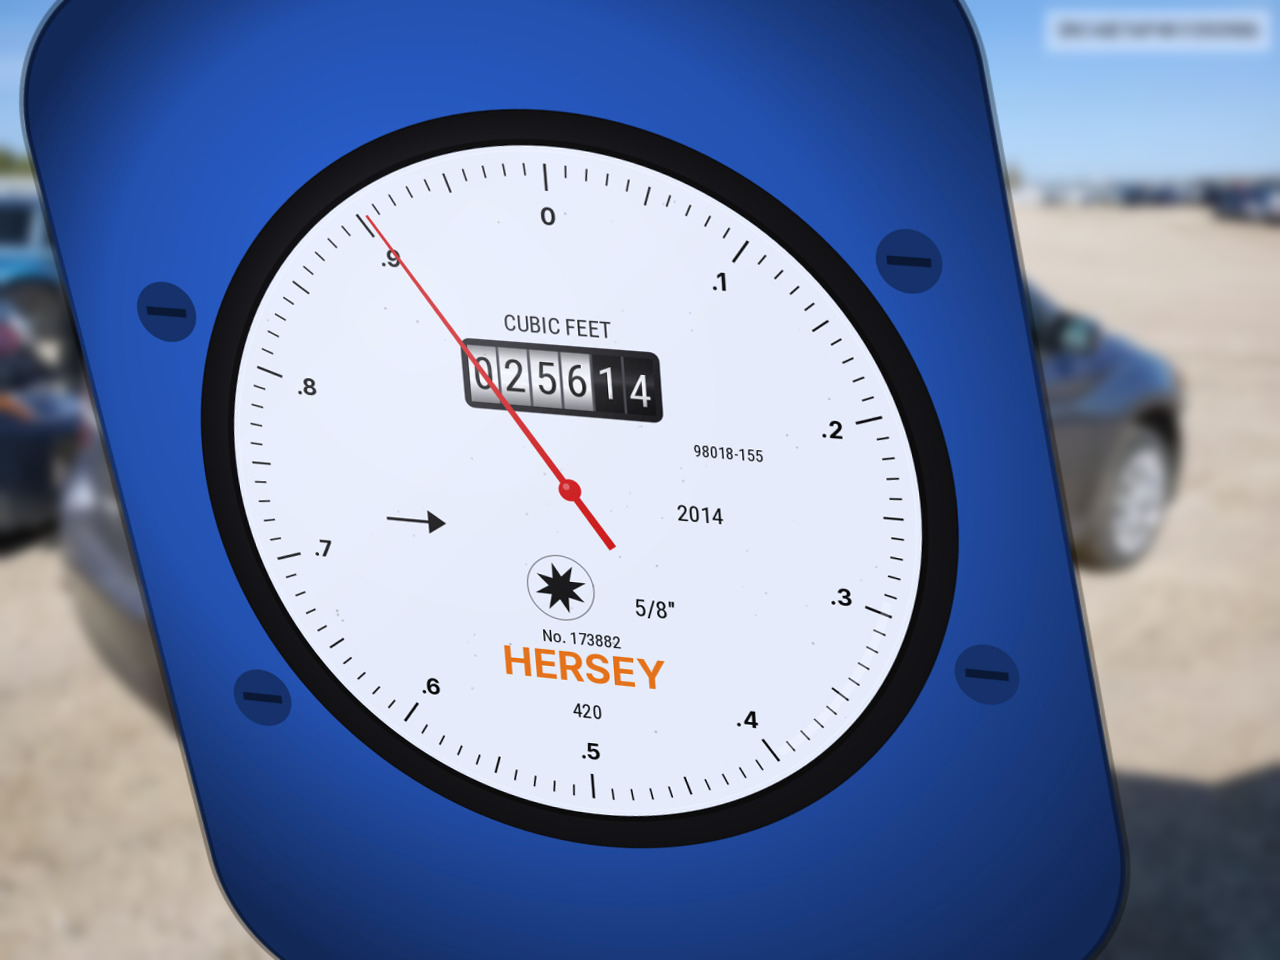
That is 25613.90 ft³
